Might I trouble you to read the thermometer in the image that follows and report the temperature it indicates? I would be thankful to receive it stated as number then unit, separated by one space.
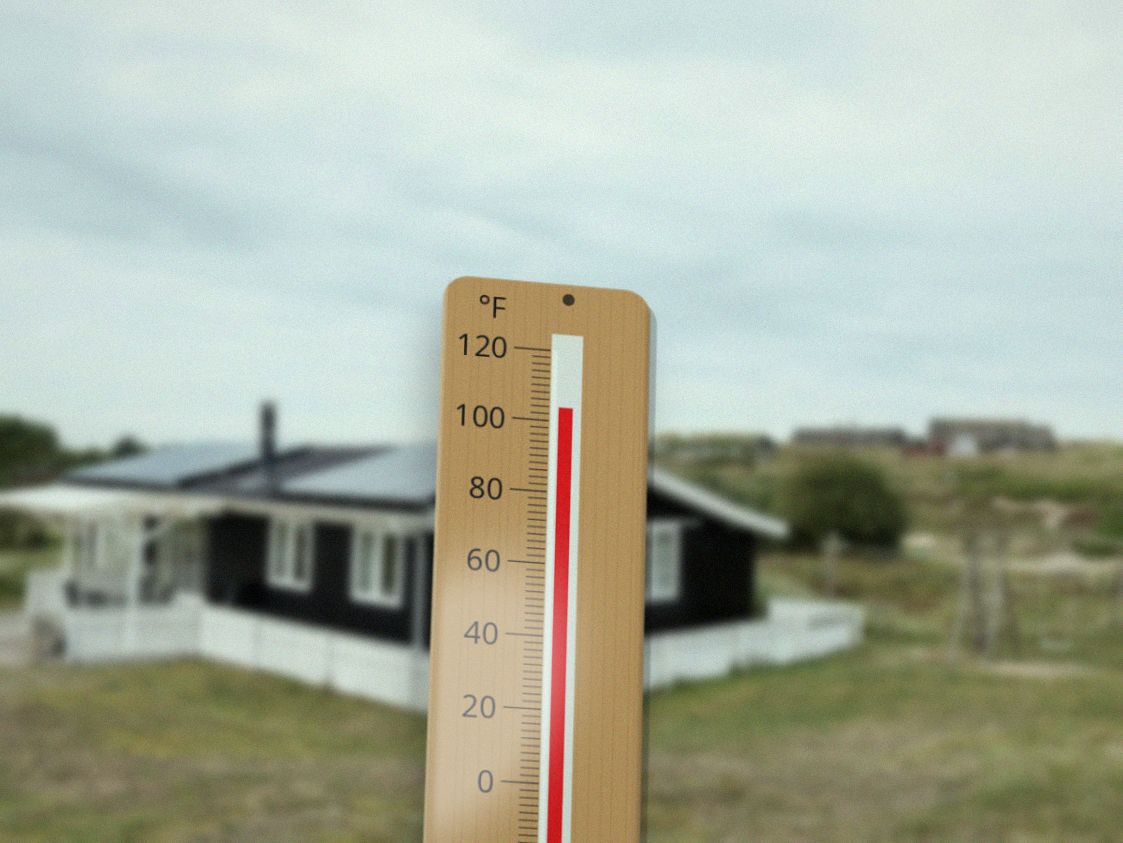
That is 104 °F
